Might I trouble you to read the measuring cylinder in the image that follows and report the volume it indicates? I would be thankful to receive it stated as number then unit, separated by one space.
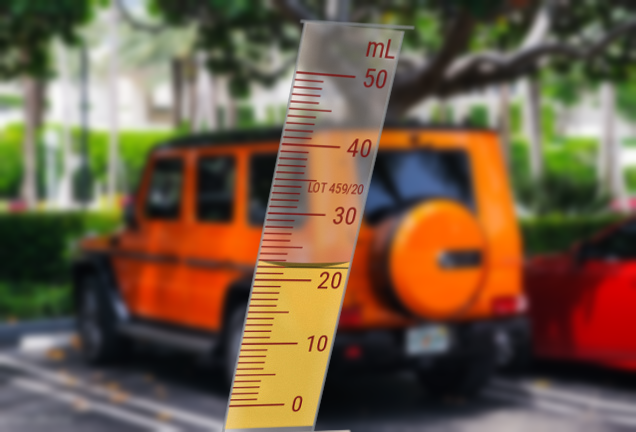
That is 22 mL
